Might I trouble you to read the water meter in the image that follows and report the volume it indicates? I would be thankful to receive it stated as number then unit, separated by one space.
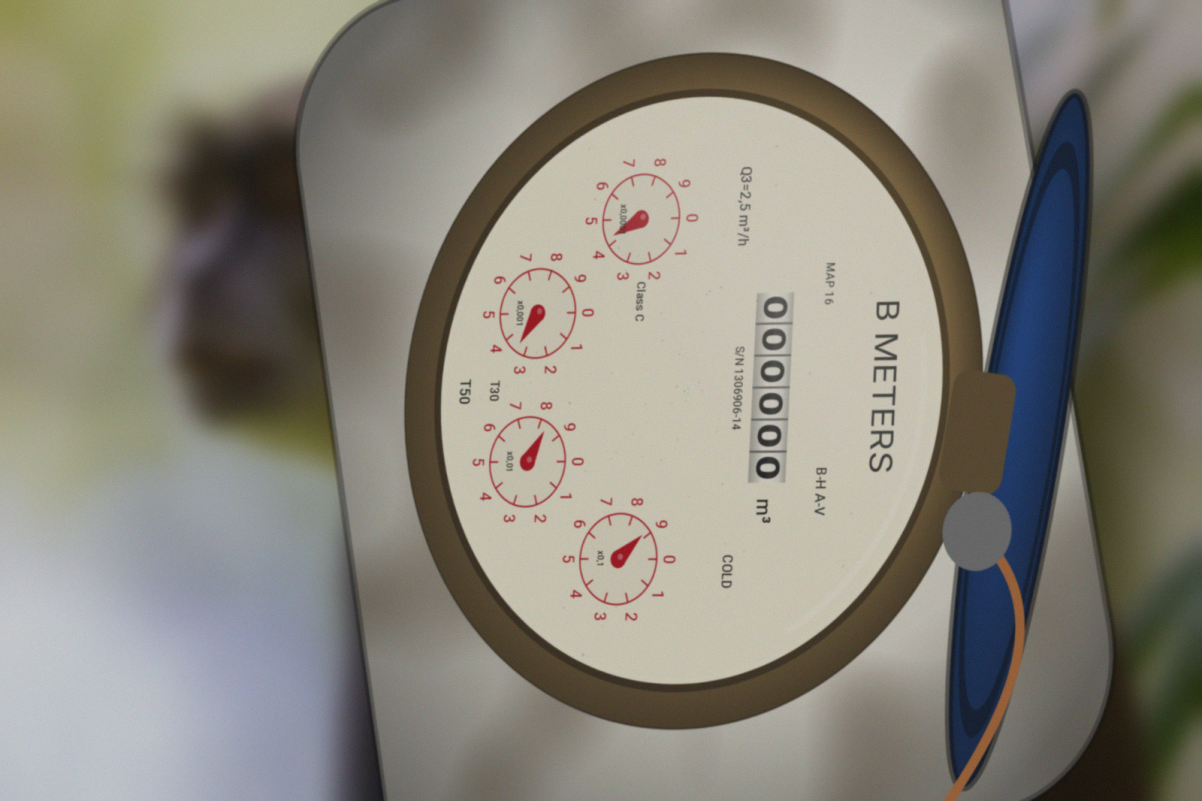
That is 0.8834 m³
